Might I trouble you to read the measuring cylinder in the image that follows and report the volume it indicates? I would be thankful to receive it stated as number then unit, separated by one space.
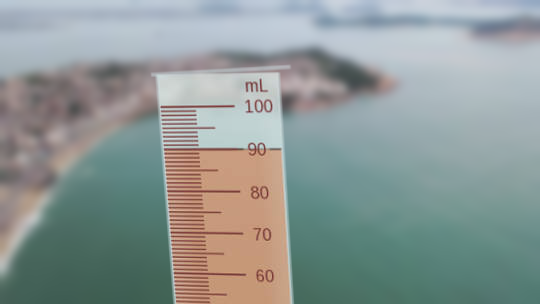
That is 90 mL
